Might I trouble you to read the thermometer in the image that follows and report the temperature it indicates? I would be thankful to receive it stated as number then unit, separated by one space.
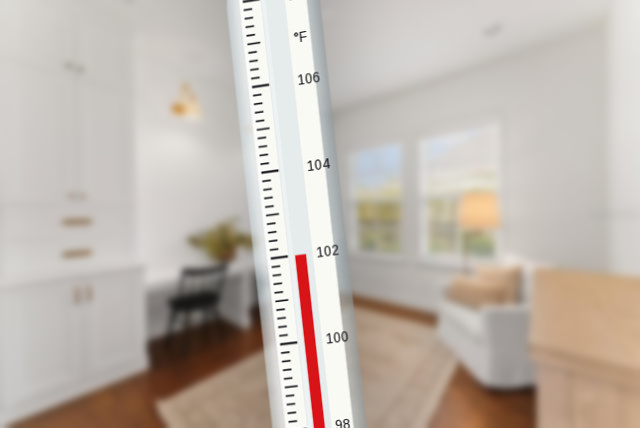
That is 102 °F
